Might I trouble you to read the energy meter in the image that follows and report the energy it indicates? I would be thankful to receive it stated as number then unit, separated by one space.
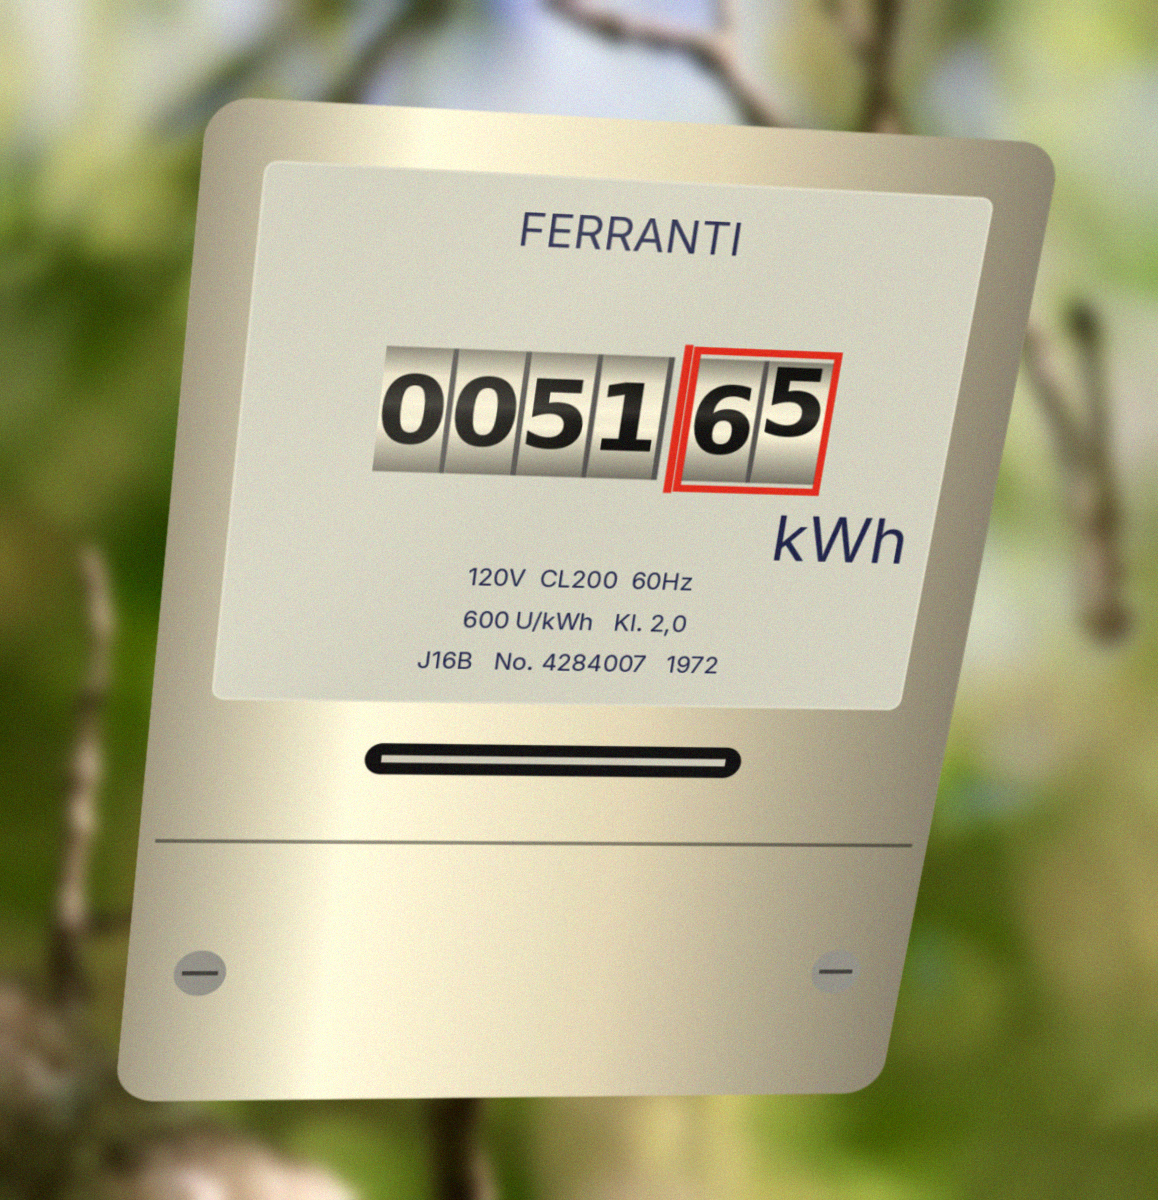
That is 51.65 kWh
